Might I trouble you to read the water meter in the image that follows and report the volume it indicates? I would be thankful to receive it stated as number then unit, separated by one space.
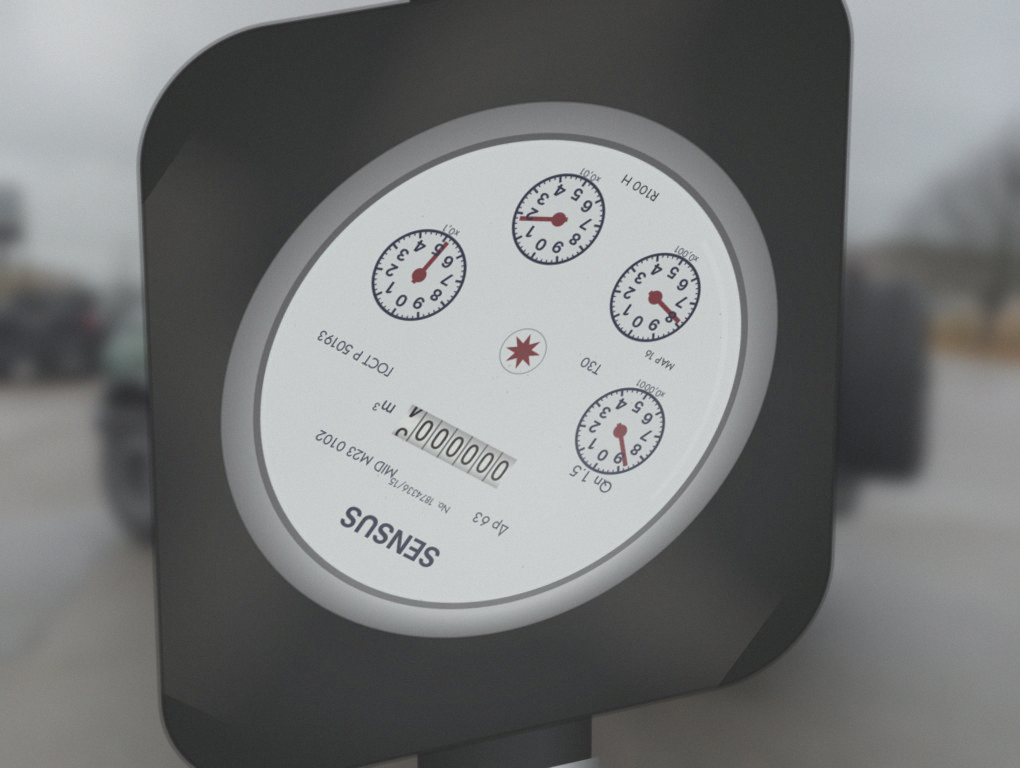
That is 3.5178 m³
